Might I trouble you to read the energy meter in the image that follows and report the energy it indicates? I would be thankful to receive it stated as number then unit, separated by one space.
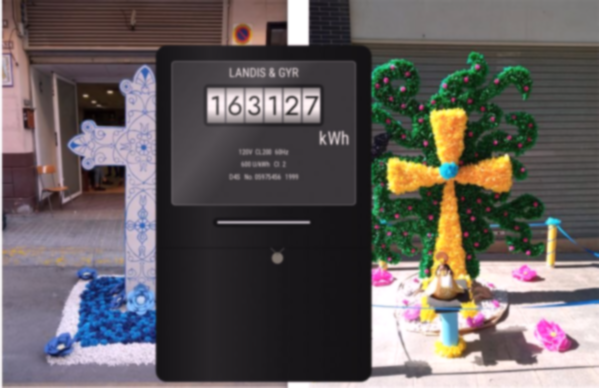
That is 163127 kWh
